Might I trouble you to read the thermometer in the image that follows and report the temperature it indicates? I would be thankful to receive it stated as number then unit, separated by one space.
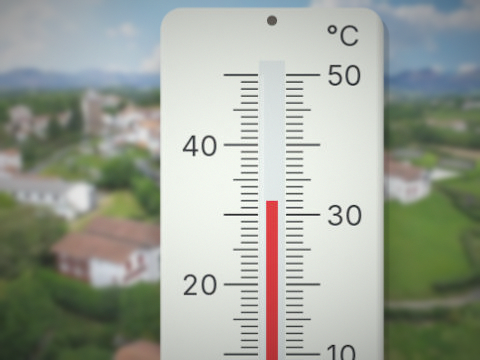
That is 32 °C
